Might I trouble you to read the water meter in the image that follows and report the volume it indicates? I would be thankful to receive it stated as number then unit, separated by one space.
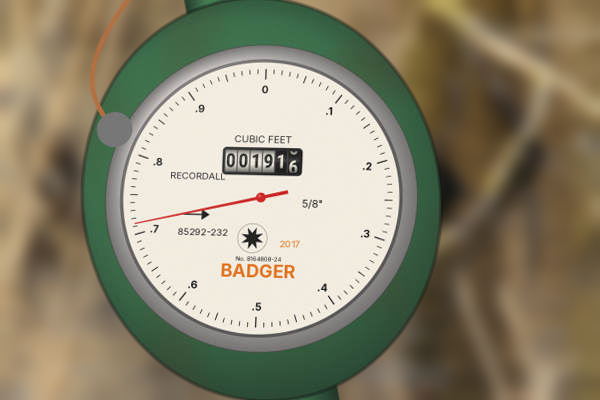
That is 1915.71 ft³
